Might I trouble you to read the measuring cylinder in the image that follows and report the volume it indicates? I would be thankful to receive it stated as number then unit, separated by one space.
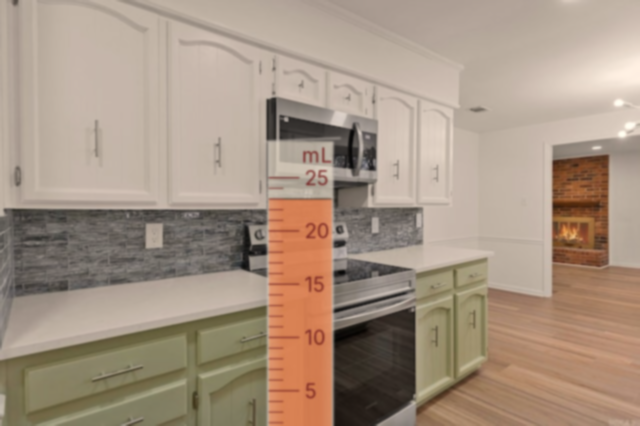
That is 23 mL
